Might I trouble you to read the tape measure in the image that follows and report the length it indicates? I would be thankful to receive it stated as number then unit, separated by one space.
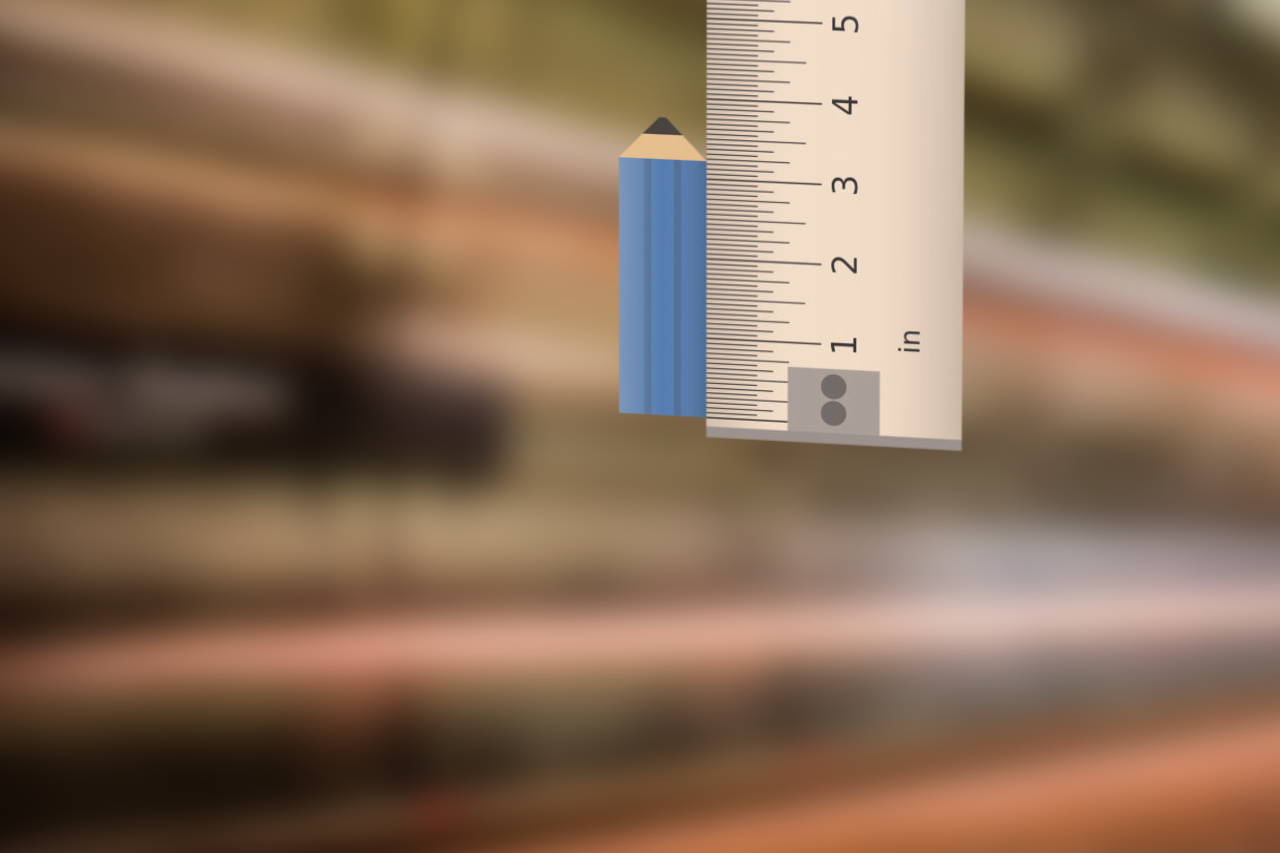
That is 3.75 in
